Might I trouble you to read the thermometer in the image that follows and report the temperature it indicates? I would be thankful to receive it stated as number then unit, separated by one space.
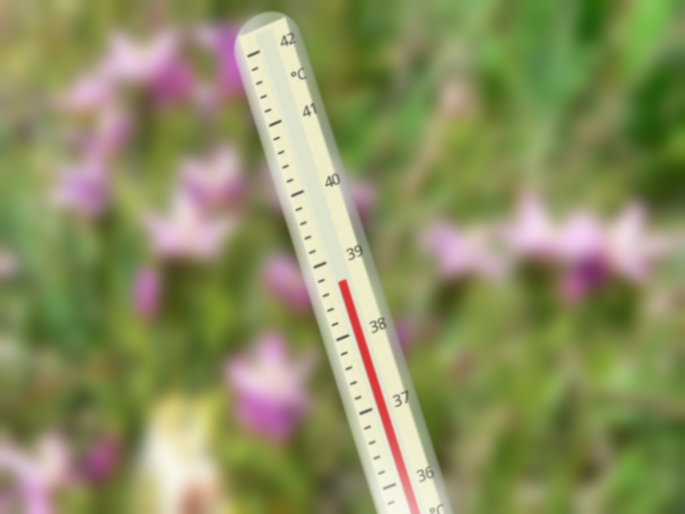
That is 38.7 °C
